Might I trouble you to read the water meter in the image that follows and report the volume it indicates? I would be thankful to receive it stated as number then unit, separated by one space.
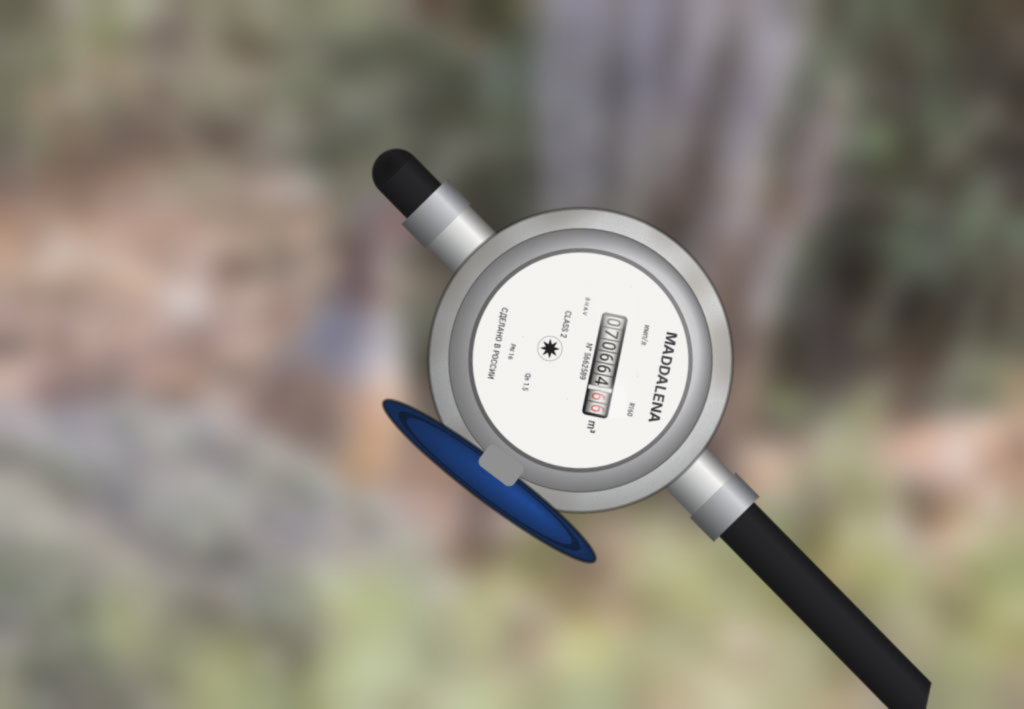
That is 70664.66 m³
